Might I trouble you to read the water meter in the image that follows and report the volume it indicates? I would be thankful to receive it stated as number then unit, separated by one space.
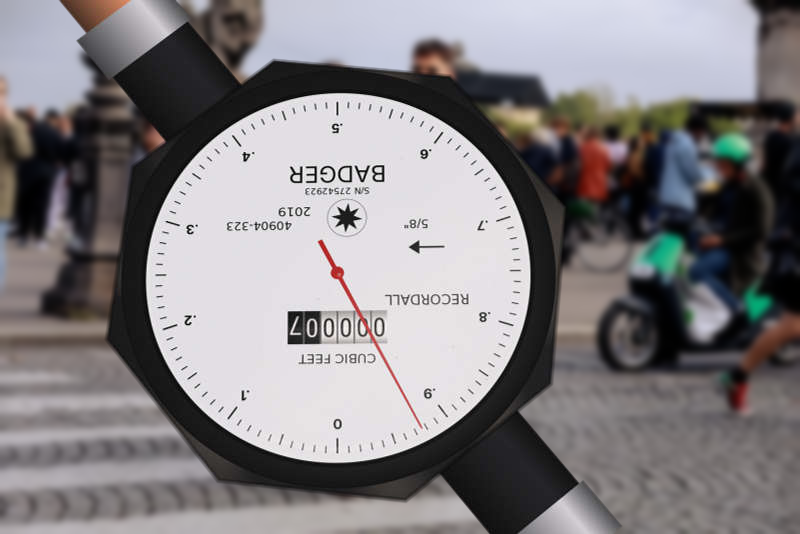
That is 6.92 ft³
